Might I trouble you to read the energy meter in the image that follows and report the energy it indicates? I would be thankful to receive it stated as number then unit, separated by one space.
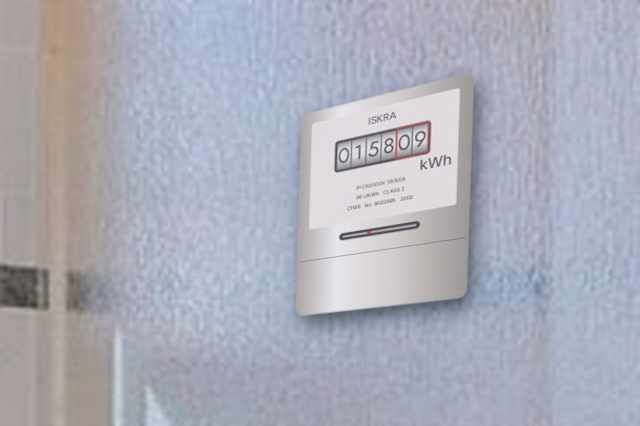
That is 158.09 kWh
